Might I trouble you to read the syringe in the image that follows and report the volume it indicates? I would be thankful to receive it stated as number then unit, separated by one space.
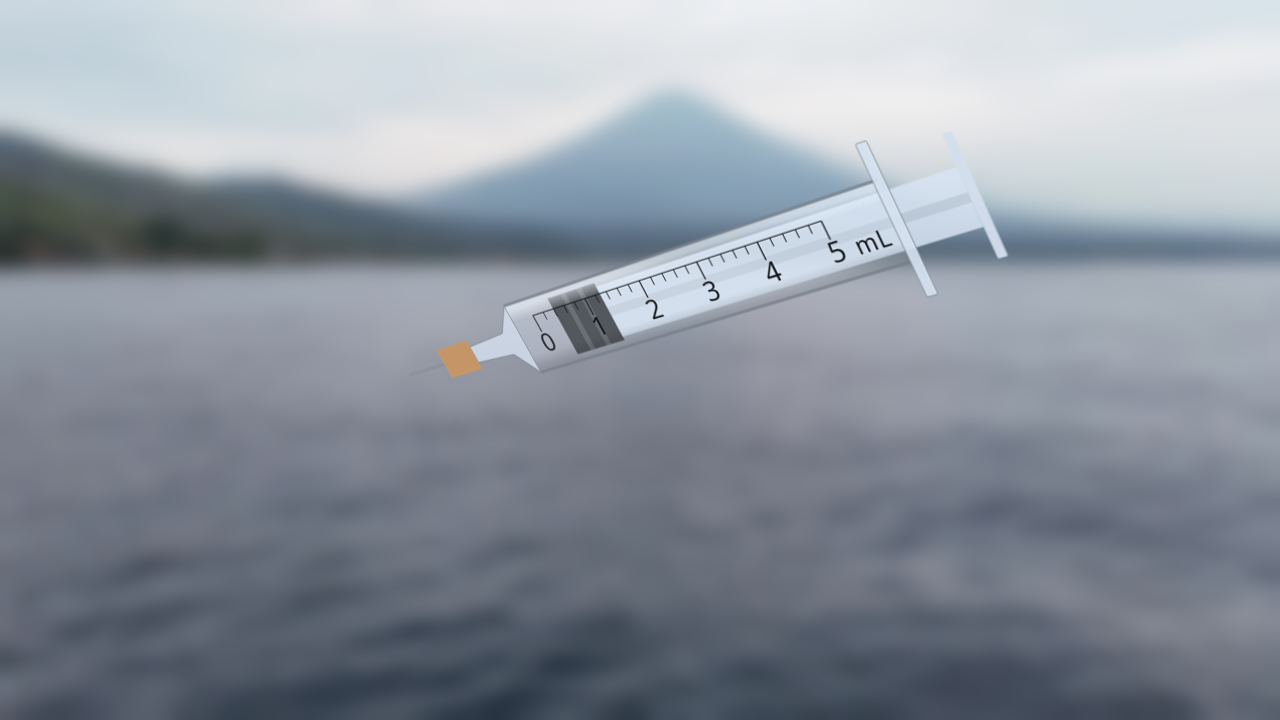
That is 0.4 mL
